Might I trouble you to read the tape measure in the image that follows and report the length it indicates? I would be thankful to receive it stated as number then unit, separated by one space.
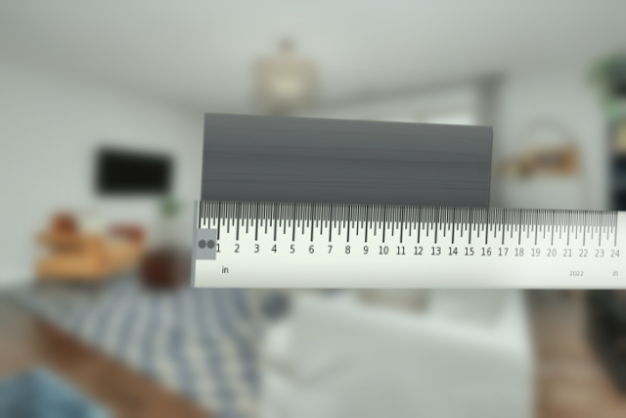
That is 16 in
